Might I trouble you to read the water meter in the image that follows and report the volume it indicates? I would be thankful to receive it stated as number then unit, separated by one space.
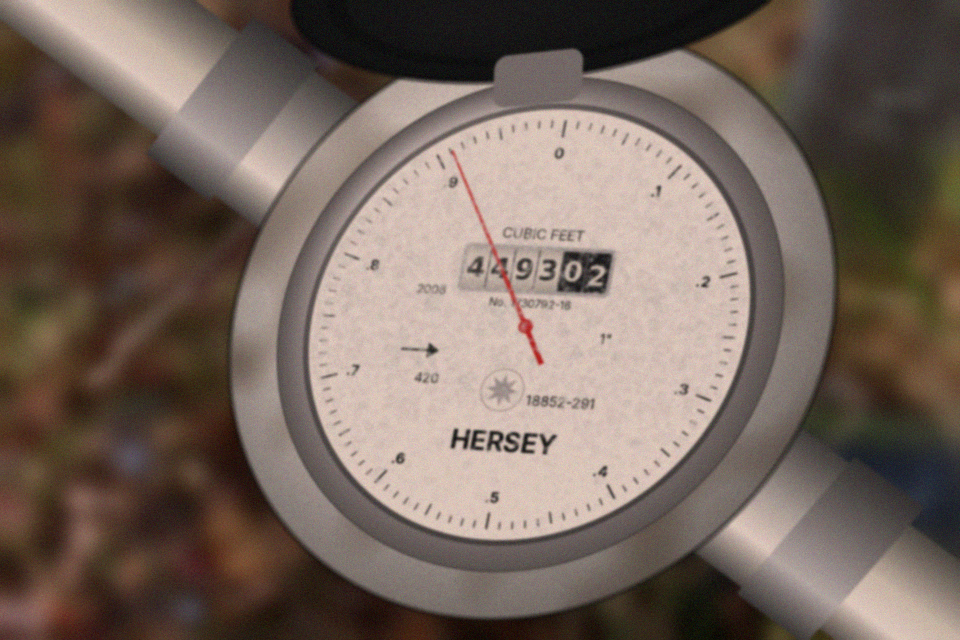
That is 449301.91 ft³
